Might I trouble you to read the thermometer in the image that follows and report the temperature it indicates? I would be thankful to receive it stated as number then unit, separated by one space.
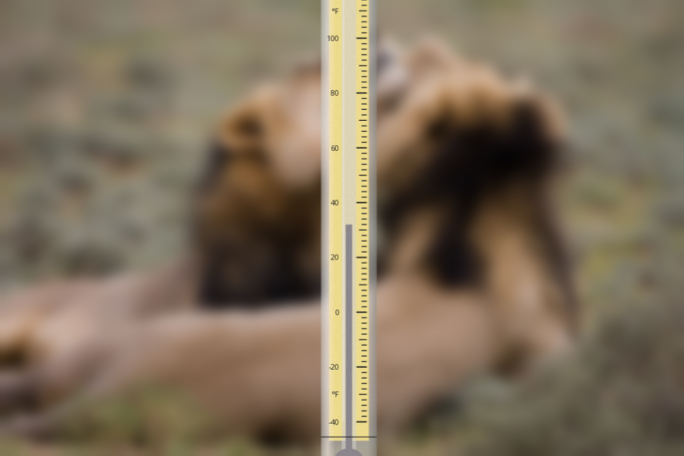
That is 32 °F
